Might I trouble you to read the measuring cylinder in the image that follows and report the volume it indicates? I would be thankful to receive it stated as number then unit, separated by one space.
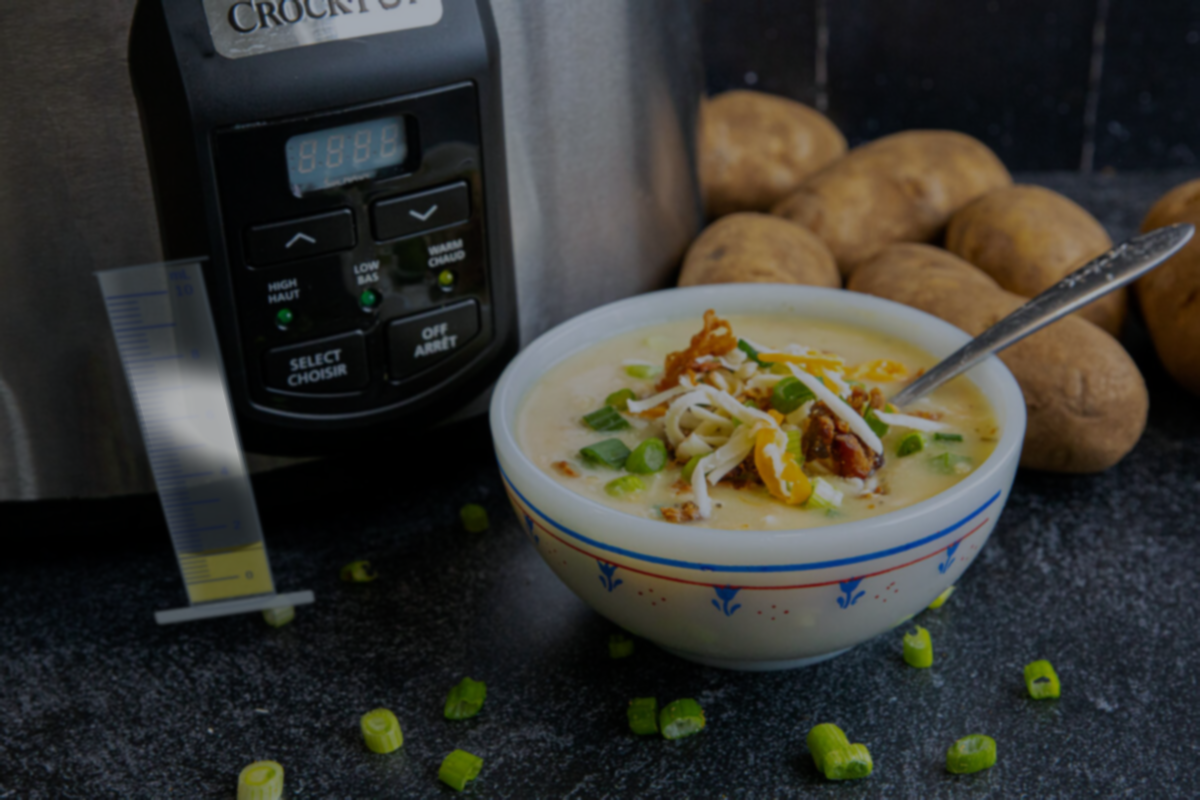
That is 1 mL
